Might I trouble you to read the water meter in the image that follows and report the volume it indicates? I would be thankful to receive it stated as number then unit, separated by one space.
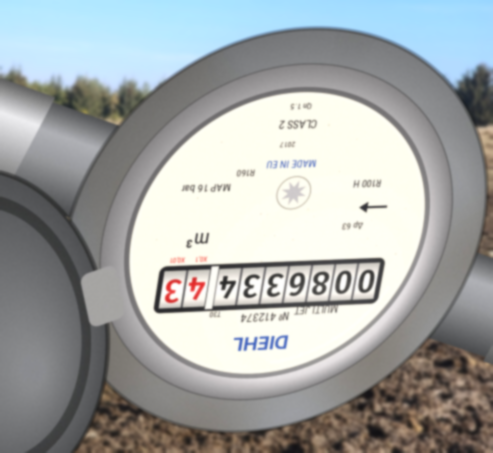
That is 86334.43 m³
